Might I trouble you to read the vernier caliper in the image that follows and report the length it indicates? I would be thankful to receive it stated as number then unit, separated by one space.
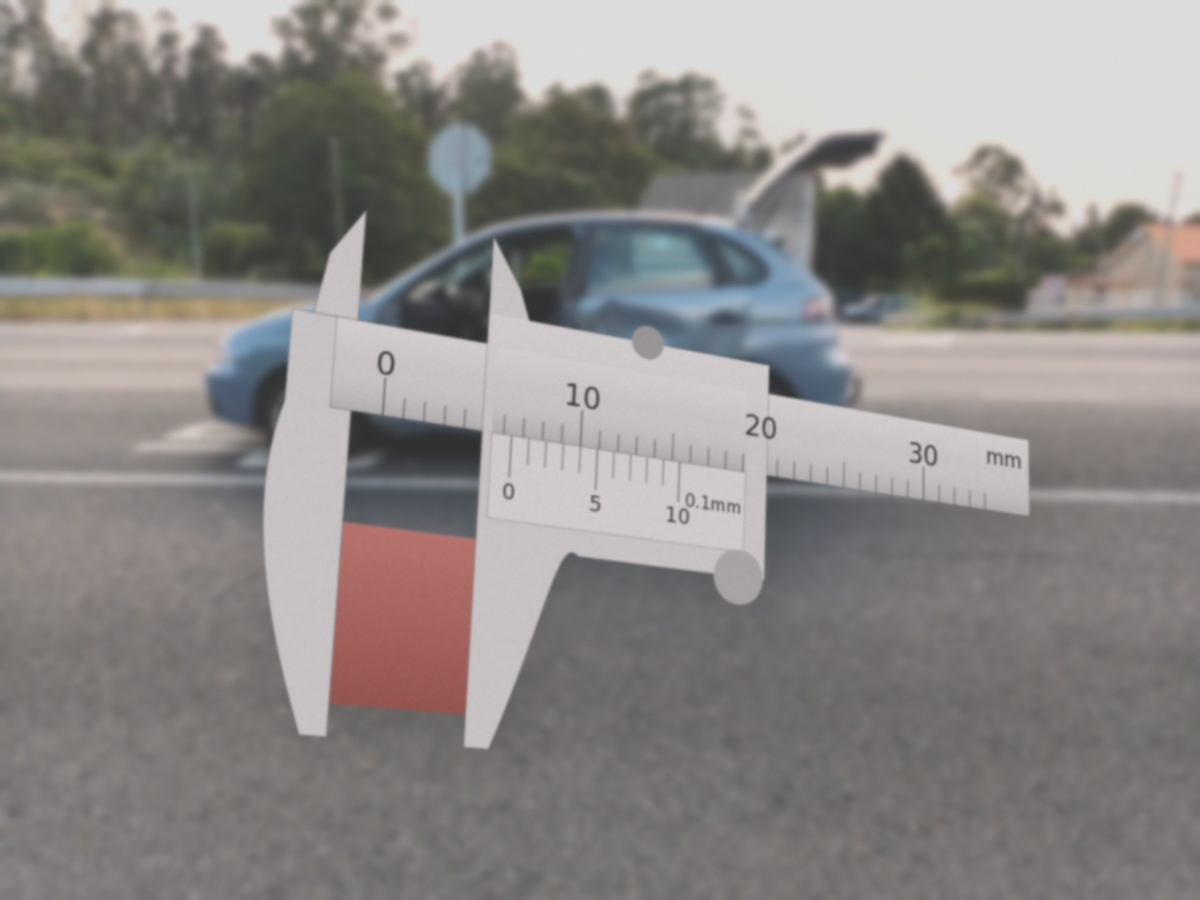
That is 6.4 mm
